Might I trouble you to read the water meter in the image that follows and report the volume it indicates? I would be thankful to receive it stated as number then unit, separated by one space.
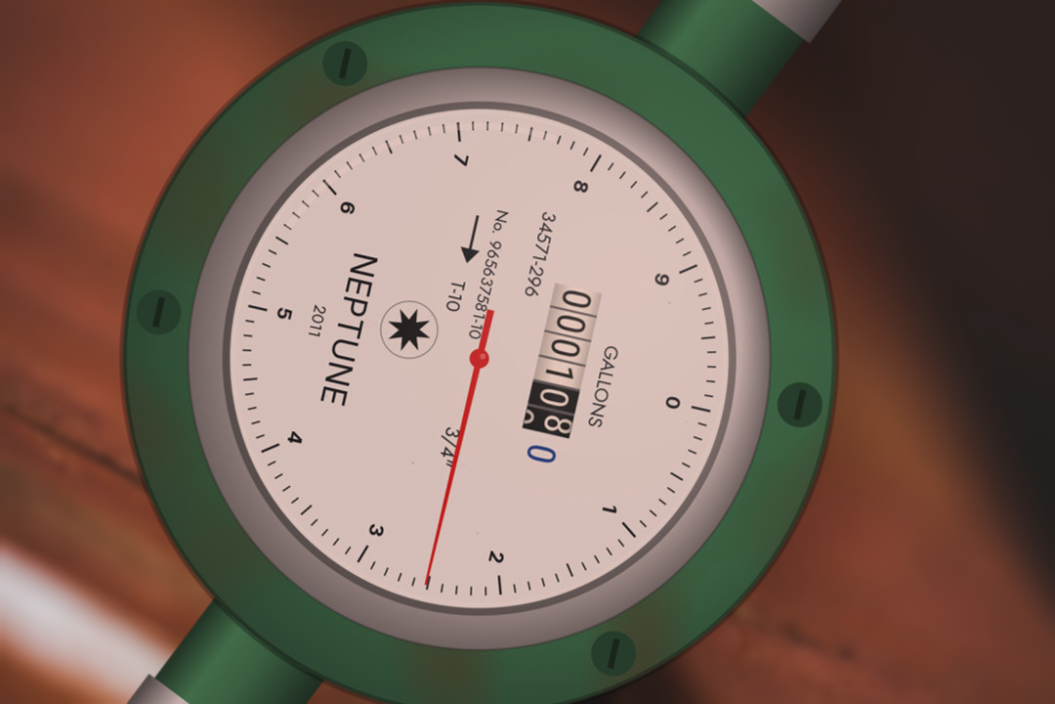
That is 1082.5 gal
